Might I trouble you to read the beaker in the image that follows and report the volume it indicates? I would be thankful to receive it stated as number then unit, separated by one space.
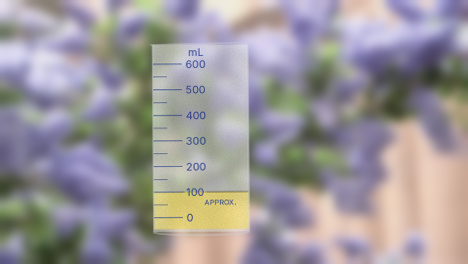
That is 100 mL
